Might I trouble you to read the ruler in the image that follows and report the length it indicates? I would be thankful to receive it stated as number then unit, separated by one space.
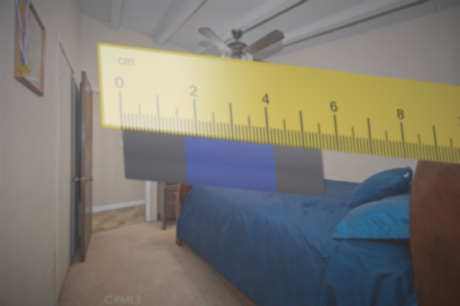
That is 5.5 cm
